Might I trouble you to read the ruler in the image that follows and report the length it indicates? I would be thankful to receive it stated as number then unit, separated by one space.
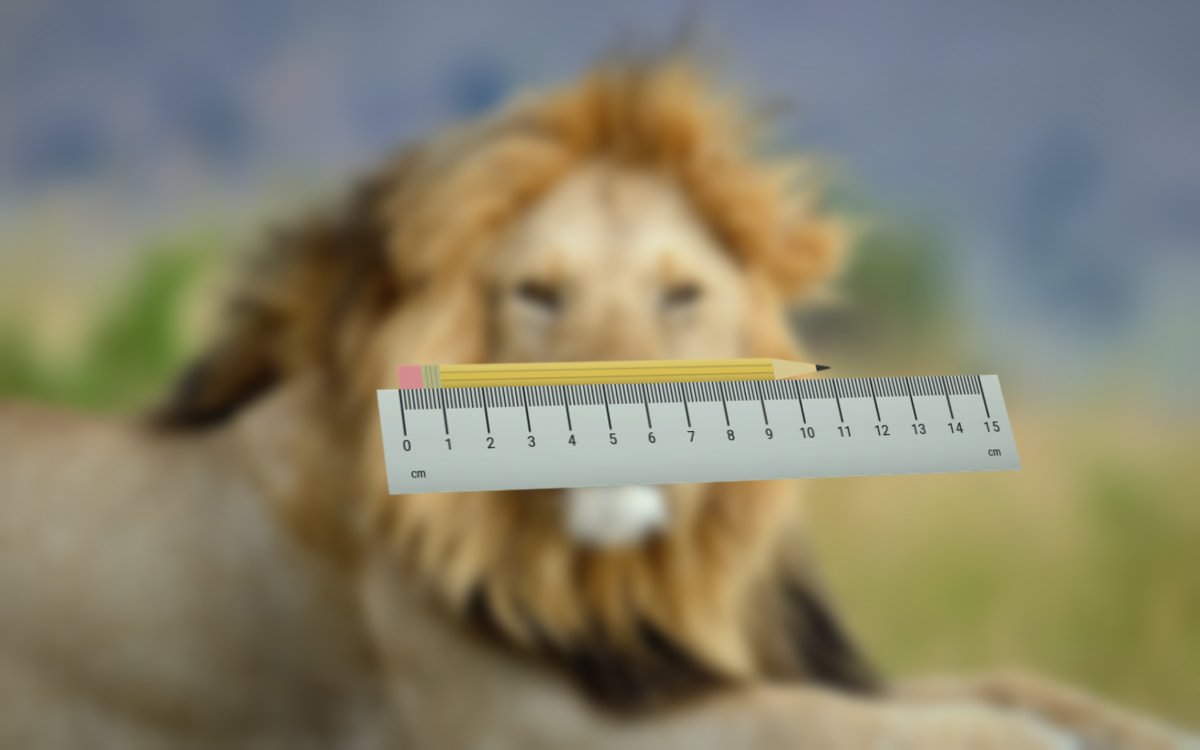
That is 11 cm
